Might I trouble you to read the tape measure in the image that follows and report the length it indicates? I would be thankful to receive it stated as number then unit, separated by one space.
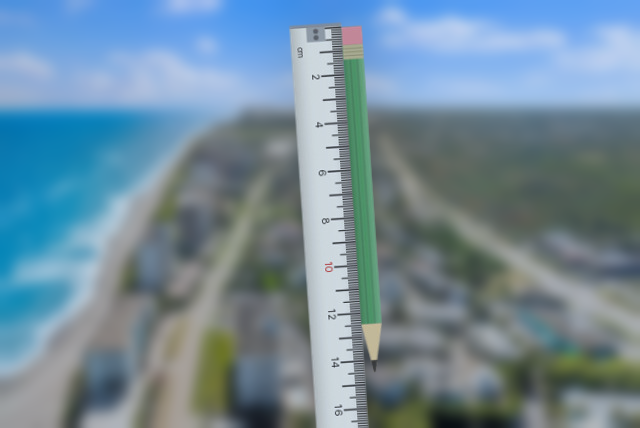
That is 14.5 cm
